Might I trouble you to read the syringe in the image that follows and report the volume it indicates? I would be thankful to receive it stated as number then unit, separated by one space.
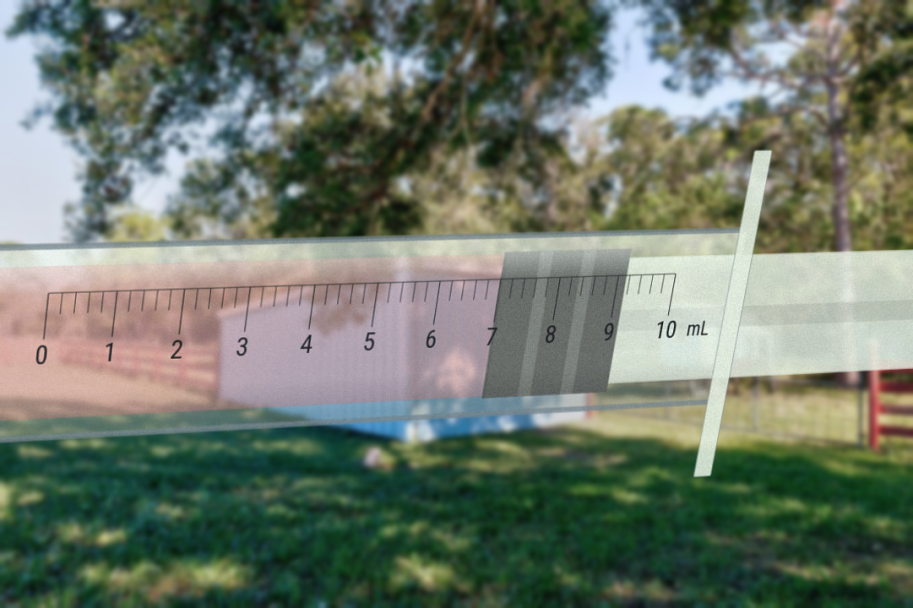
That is 7 mL
